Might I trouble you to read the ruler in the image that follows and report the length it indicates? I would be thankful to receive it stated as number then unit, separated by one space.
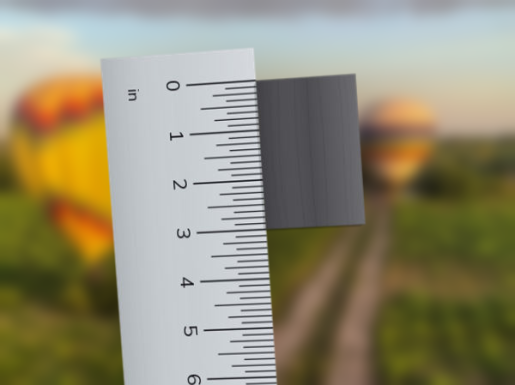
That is 3 in
